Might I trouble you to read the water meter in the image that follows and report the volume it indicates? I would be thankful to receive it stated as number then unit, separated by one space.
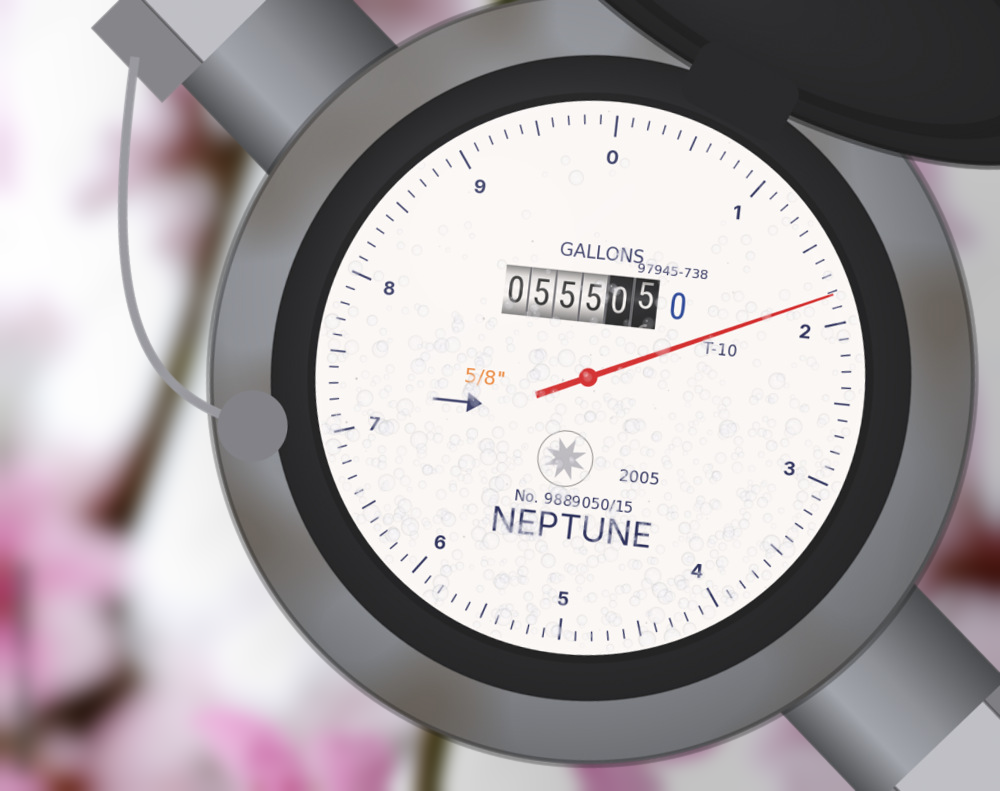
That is 555051.8 gal
